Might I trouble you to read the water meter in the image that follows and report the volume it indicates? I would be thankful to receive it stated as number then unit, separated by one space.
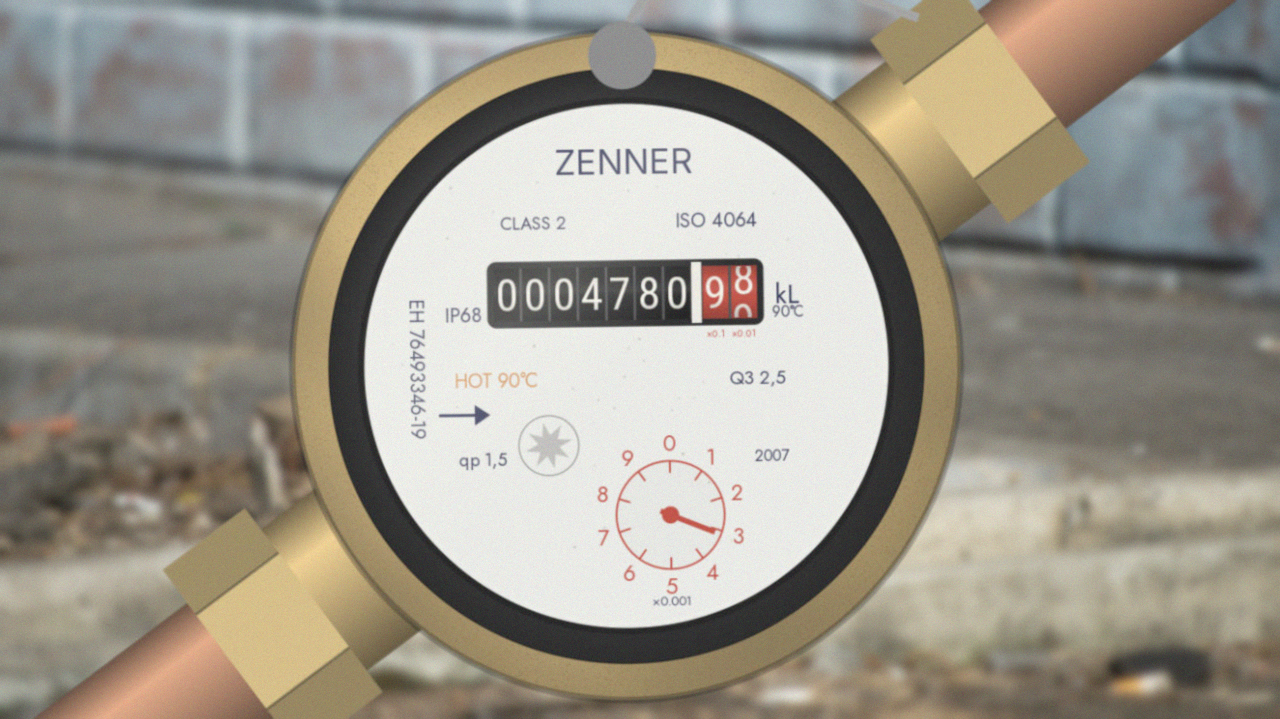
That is 4780.983 kL
